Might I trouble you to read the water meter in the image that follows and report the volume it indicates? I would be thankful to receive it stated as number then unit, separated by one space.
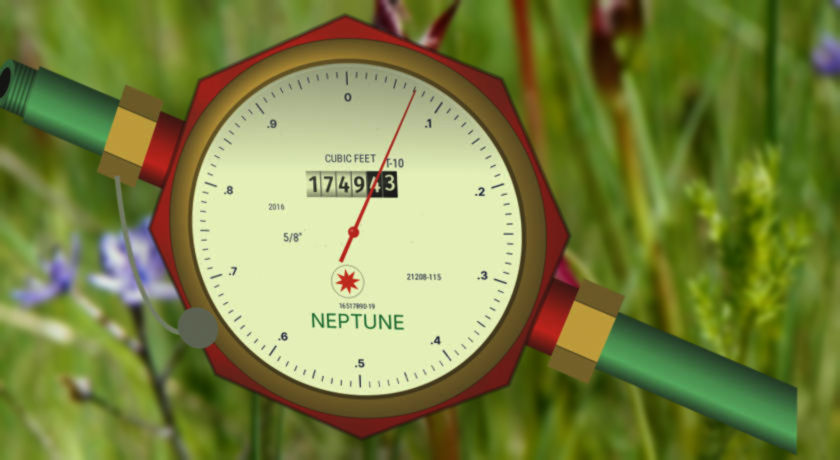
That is 174943.07 ft³
